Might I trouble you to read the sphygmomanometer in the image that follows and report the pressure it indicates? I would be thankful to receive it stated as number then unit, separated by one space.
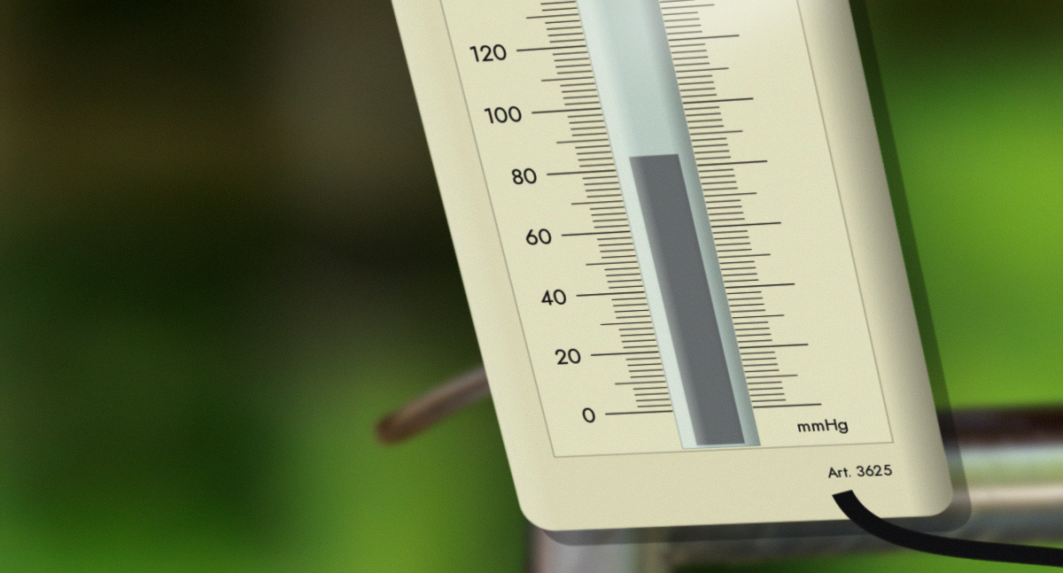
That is 84 mmHg
